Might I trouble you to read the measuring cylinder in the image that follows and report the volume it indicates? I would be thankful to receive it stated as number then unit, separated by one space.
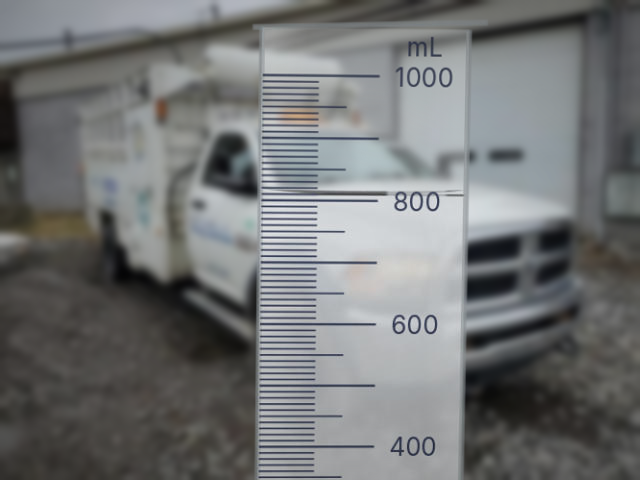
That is 810 mL
